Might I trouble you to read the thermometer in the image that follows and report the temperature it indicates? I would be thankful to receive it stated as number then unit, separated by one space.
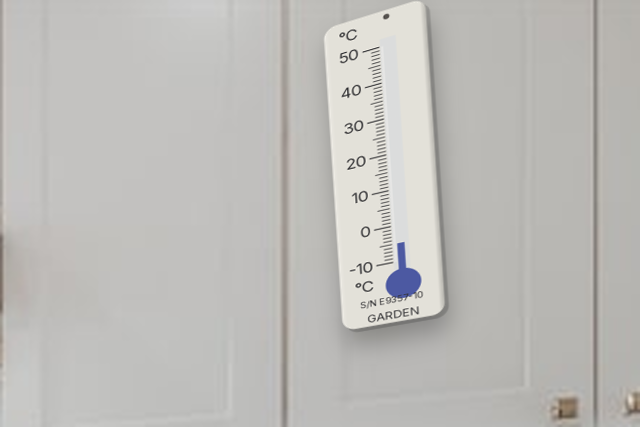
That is -5 °C
